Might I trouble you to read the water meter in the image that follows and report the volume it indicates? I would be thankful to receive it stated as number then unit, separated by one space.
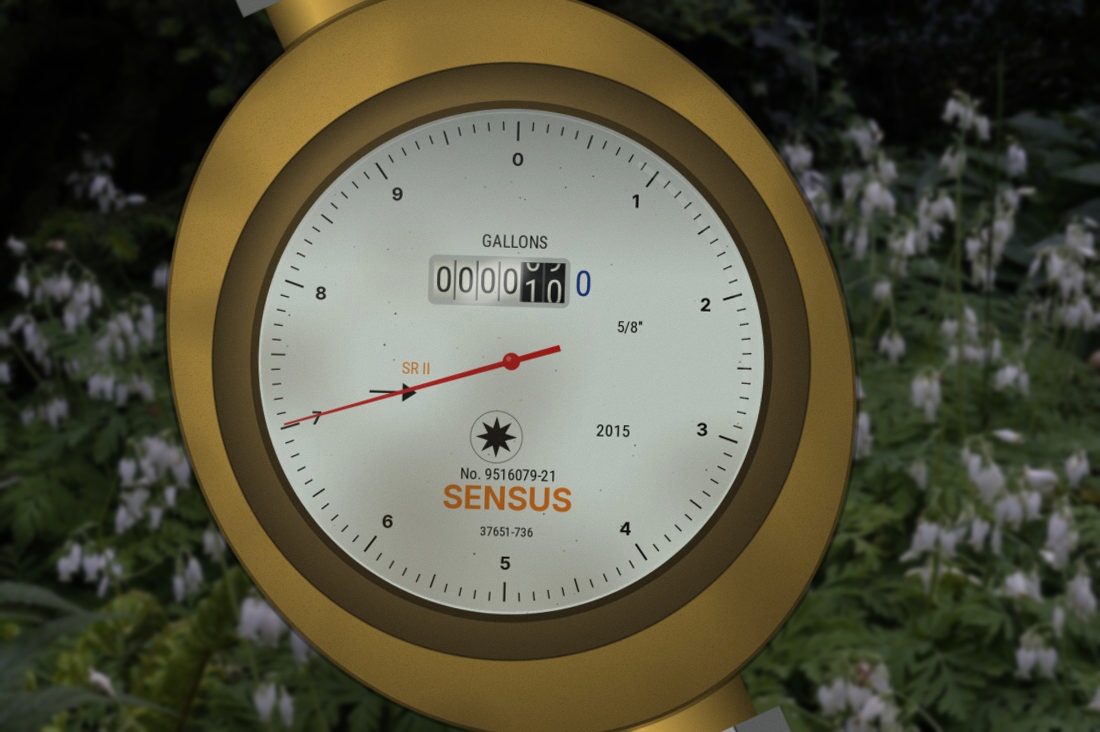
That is 97.0 gal
